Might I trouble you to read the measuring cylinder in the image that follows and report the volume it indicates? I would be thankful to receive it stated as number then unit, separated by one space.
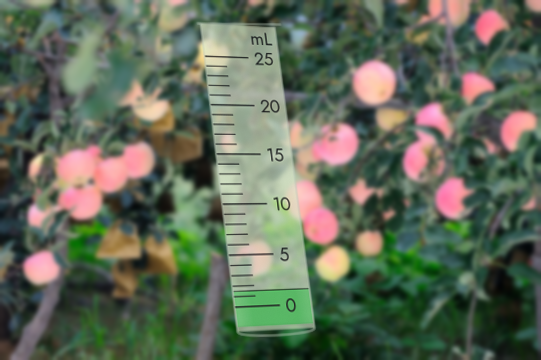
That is 1.5 mL
